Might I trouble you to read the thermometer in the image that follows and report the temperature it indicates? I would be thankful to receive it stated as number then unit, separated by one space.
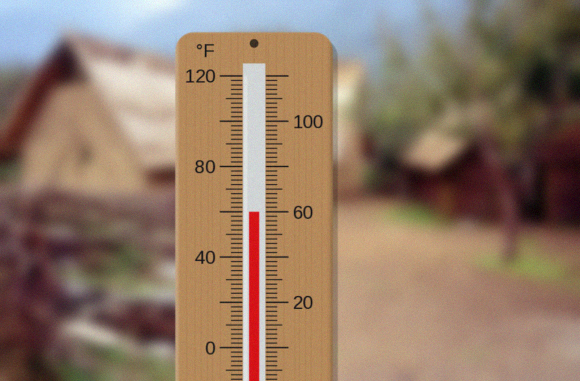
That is 60 °F
